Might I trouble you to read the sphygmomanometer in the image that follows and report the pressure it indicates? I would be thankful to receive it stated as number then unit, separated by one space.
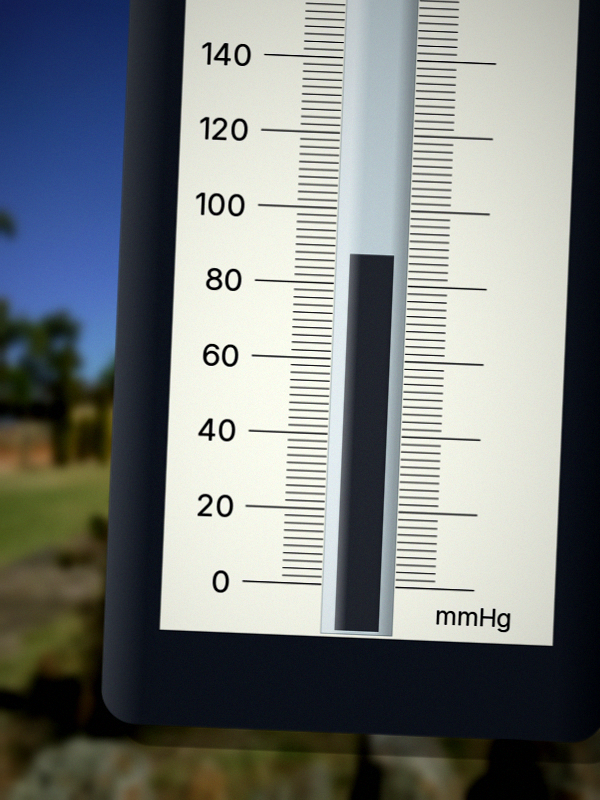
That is 88 mmHg
